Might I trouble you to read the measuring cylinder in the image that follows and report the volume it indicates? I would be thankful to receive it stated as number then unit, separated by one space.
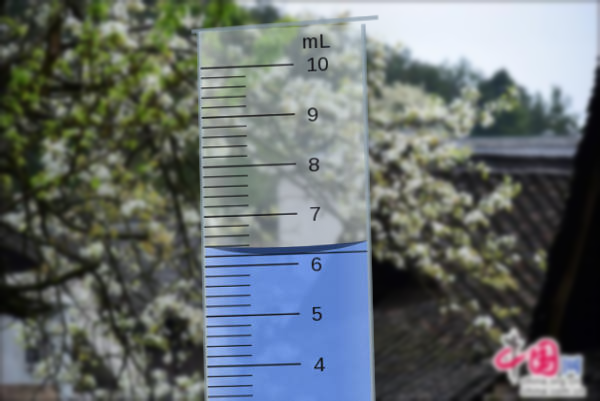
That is 6.2 mL
